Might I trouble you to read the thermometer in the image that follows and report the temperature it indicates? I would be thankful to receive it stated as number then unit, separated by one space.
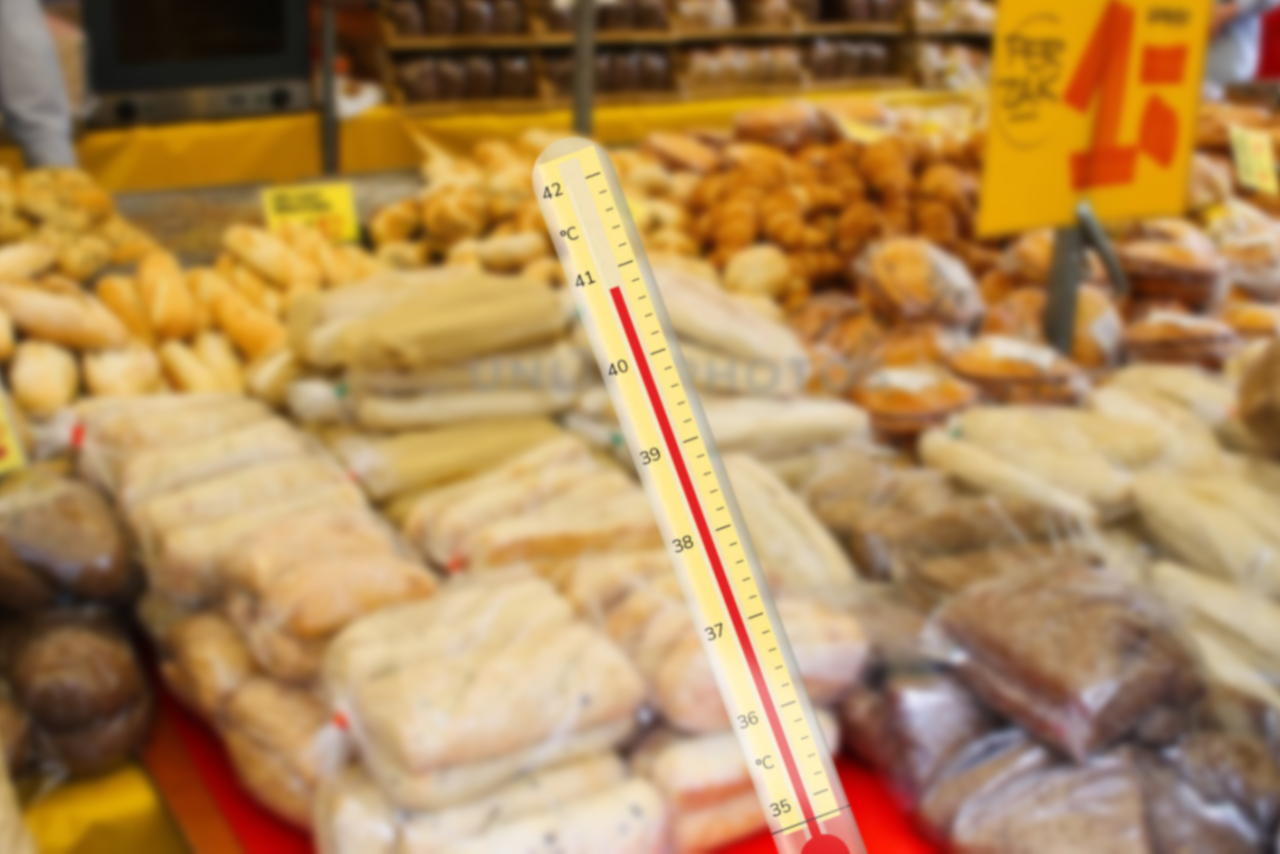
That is 40.8 °C
